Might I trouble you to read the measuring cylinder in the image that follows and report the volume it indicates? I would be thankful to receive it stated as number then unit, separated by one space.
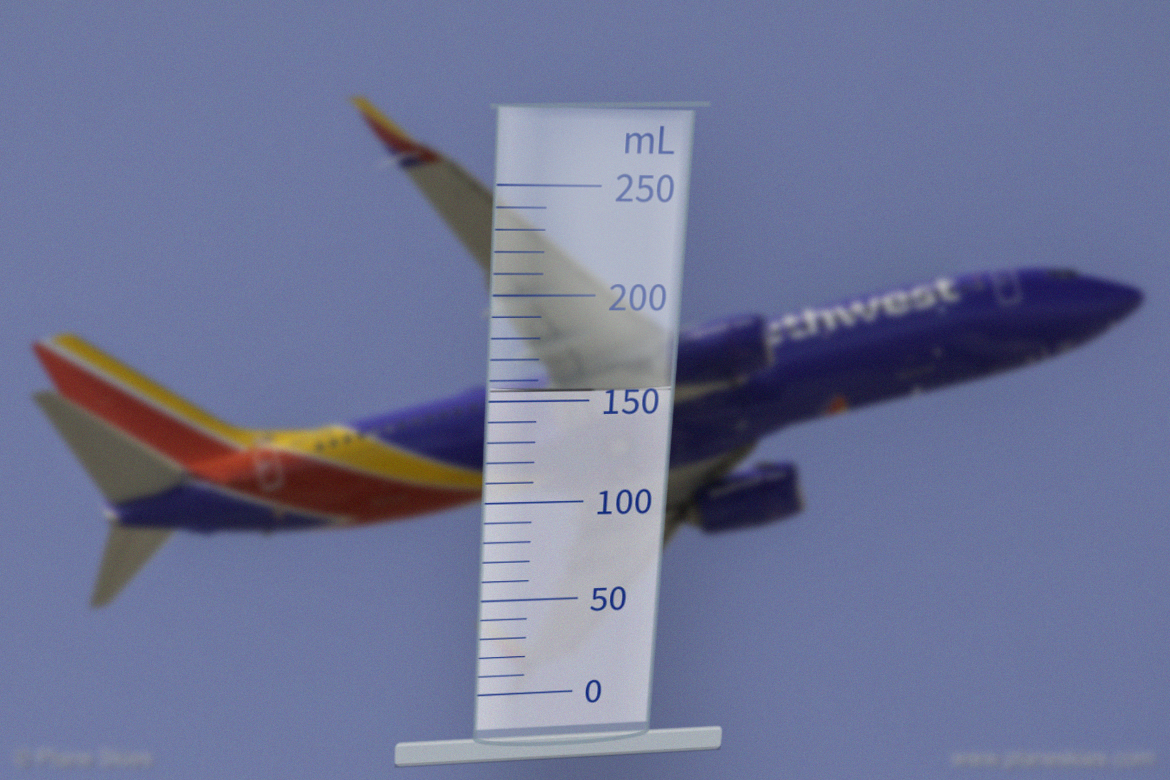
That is 155 mL
